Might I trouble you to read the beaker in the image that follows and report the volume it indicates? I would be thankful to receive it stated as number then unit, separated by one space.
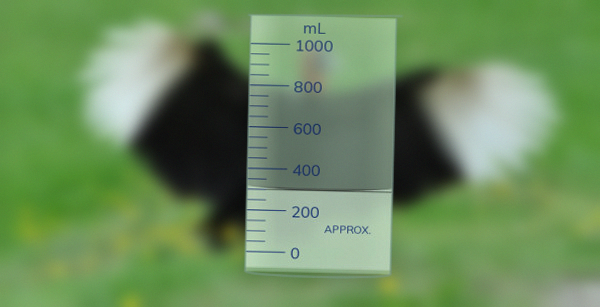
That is 300 mL
